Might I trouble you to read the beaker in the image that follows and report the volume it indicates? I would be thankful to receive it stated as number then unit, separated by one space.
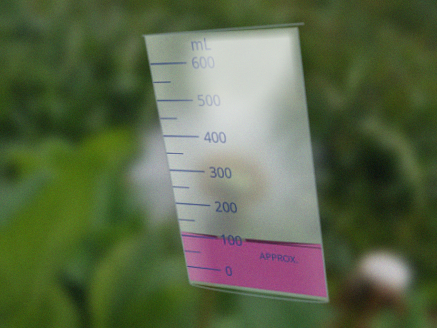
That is 100 mL
